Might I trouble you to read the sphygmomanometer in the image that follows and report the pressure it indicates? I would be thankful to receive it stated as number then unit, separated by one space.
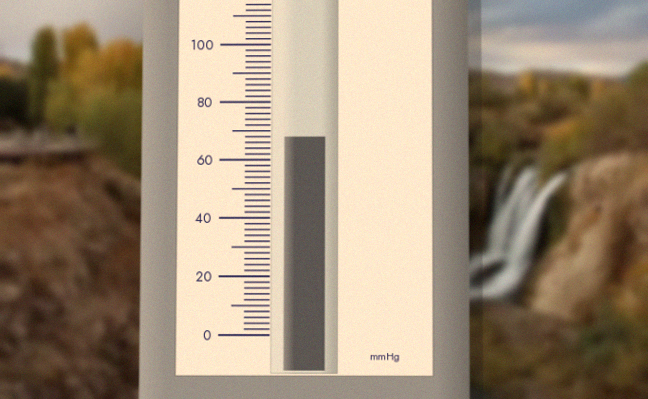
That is 68 mmHg
